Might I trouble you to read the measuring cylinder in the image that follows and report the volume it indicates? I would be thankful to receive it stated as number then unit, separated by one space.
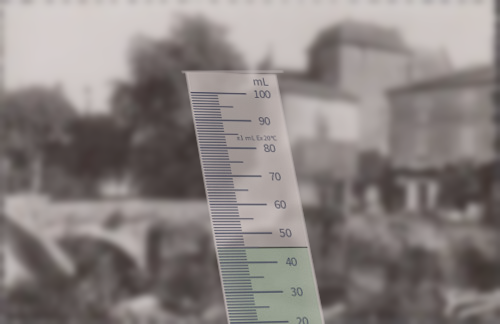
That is 45 mL
